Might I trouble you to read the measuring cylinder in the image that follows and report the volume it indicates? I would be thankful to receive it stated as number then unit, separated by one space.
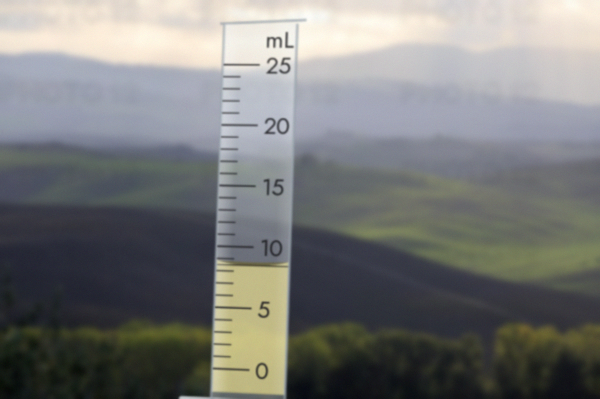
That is 8.5 mL
